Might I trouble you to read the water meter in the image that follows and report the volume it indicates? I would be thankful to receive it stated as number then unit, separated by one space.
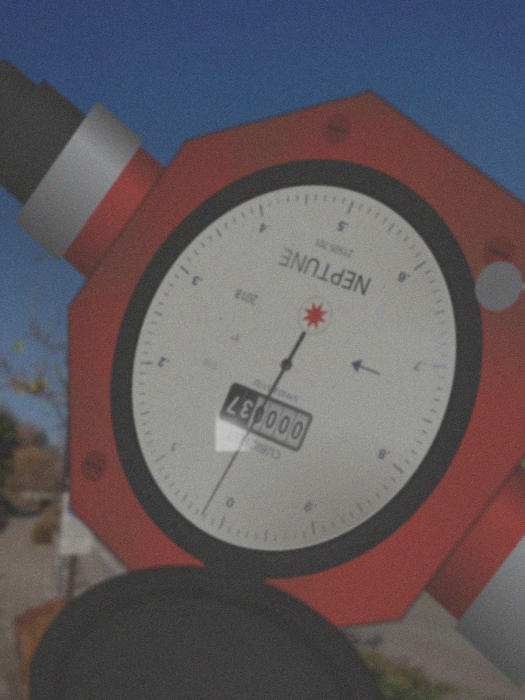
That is 37.02 ft³
